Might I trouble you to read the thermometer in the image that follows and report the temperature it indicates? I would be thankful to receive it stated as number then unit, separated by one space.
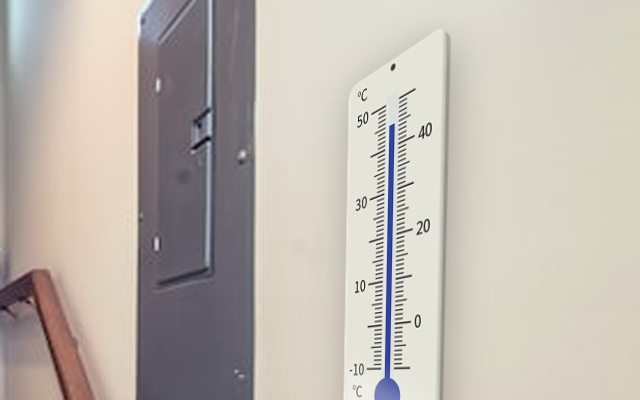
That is 45 °C
